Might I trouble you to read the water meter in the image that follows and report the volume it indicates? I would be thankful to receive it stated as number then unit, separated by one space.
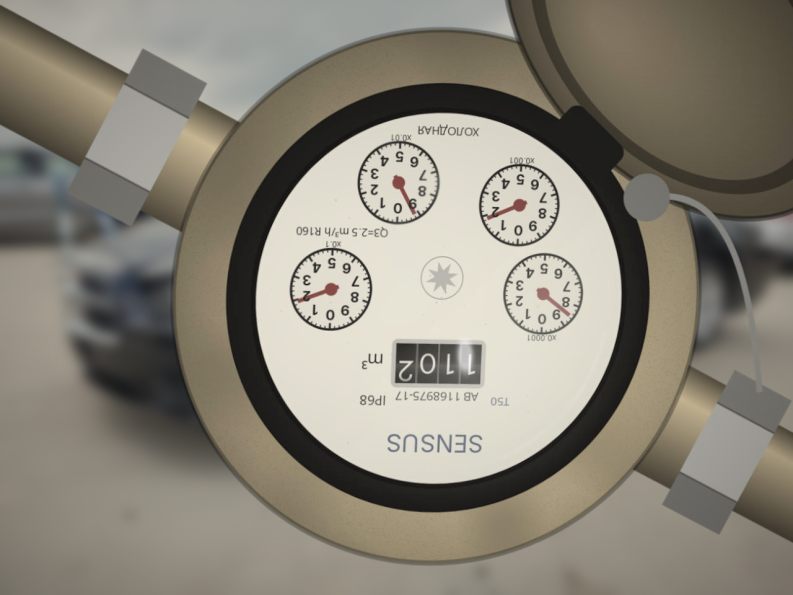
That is 1102.1918 m³
